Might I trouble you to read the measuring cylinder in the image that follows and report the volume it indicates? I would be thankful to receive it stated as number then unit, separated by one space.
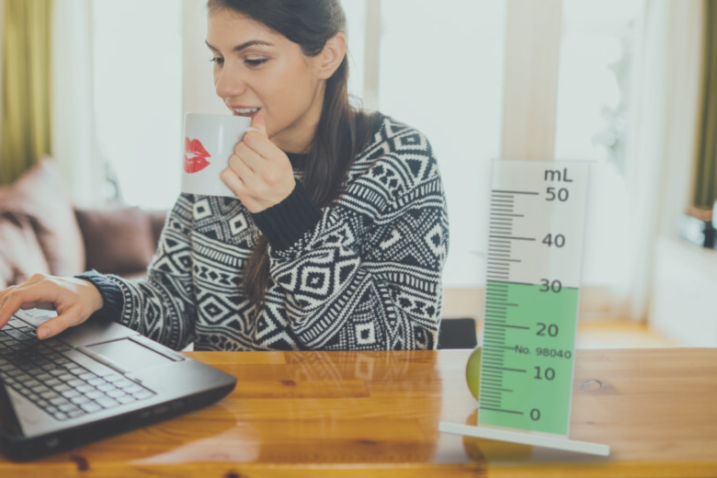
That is 30 mL
